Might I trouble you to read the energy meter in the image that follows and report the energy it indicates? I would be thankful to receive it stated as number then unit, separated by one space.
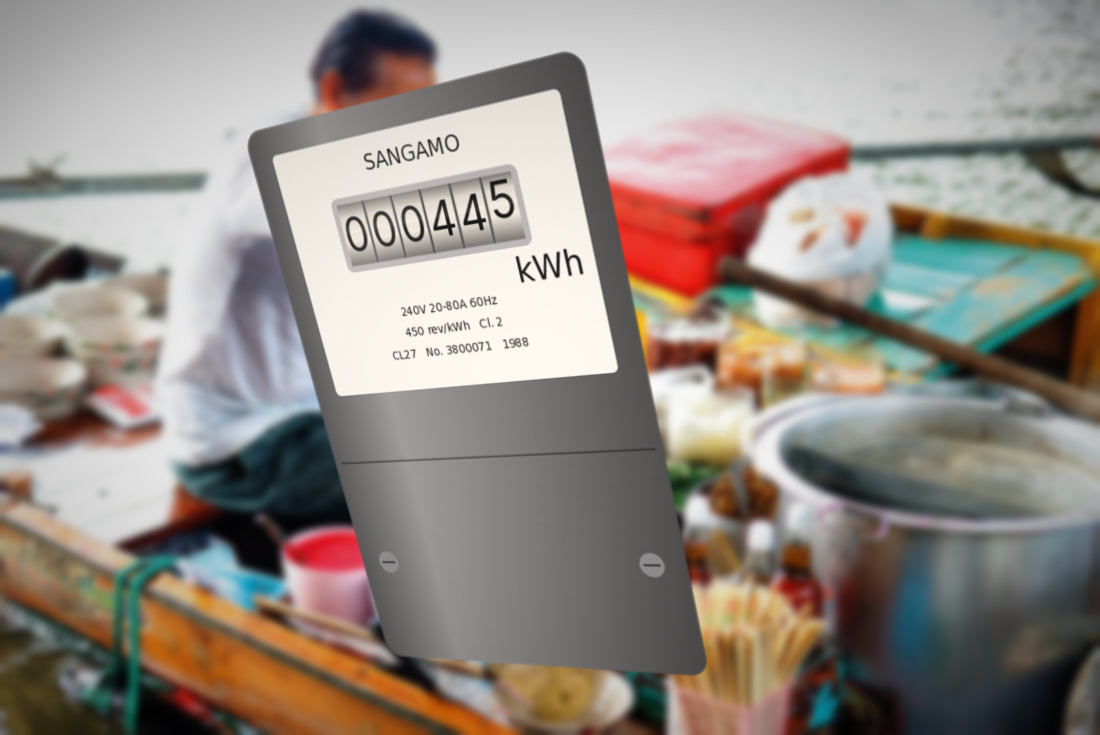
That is 445 kWh
